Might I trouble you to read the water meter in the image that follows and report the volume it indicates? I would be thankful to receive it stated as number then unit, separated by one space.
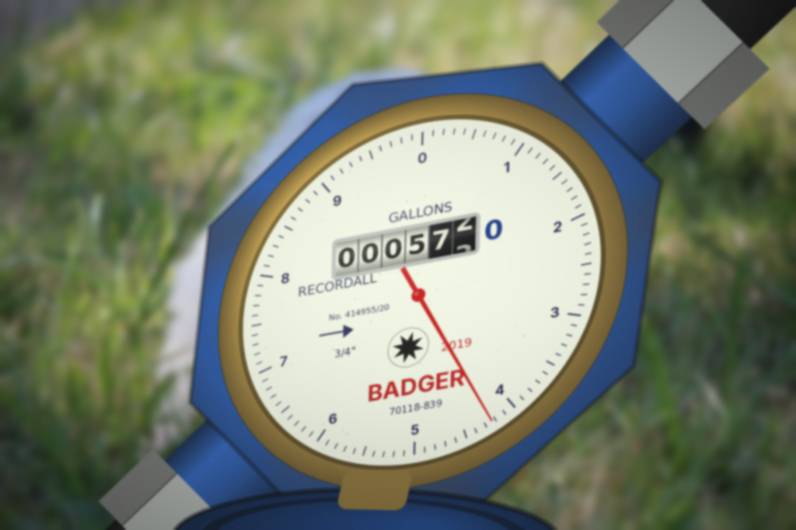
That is 5724.2 gal
